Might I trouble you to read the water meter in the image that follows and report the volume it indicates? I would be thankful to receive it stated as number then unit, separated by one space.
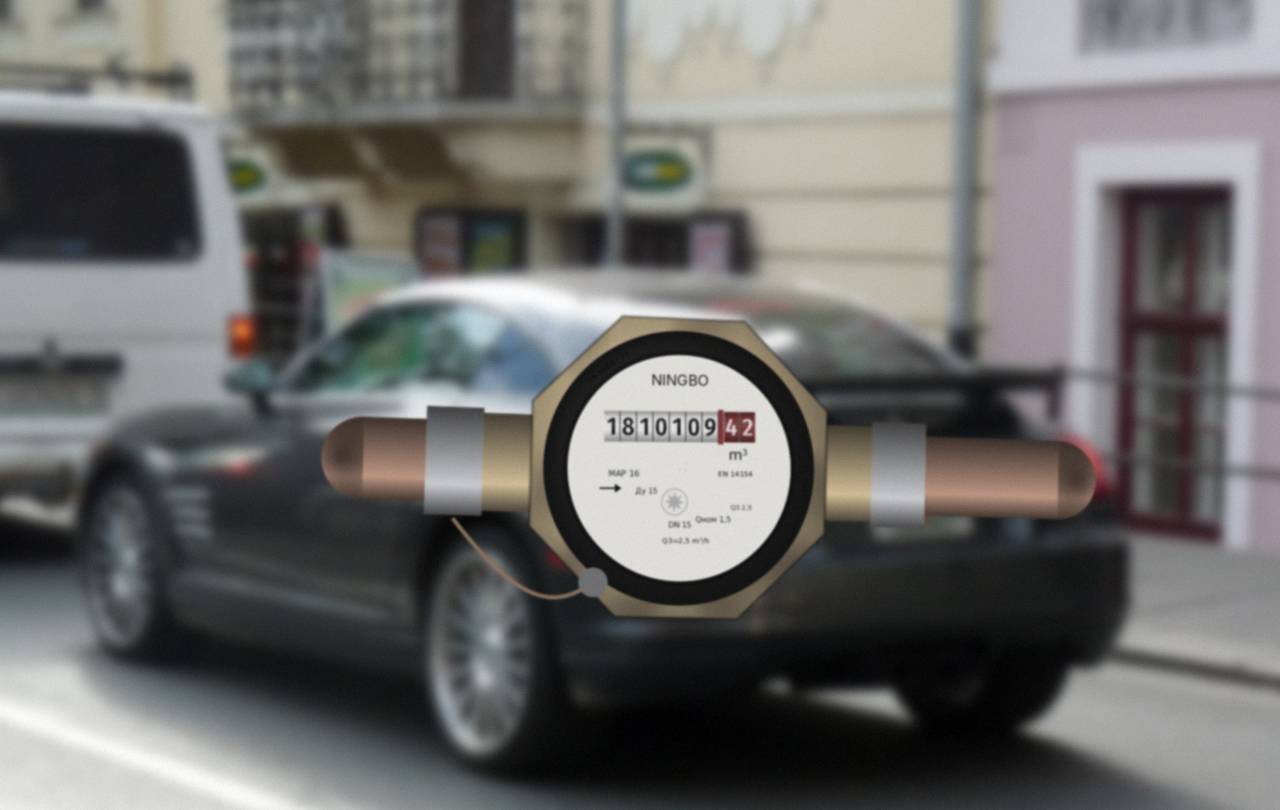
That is 1810109.42 m³
